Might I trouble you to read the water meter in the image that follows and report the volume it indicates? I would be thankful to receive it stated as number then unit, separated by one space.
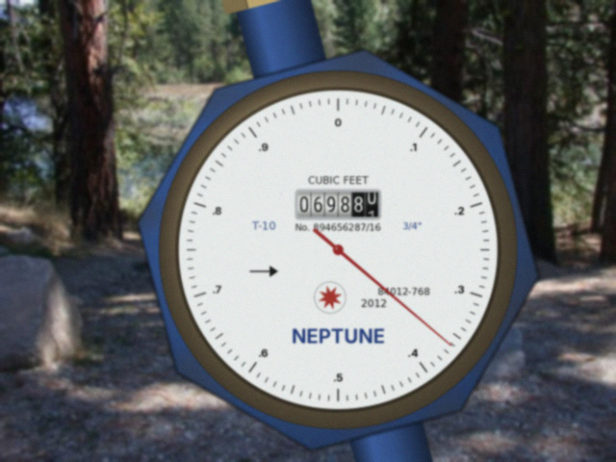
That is 69880.36 ft³
